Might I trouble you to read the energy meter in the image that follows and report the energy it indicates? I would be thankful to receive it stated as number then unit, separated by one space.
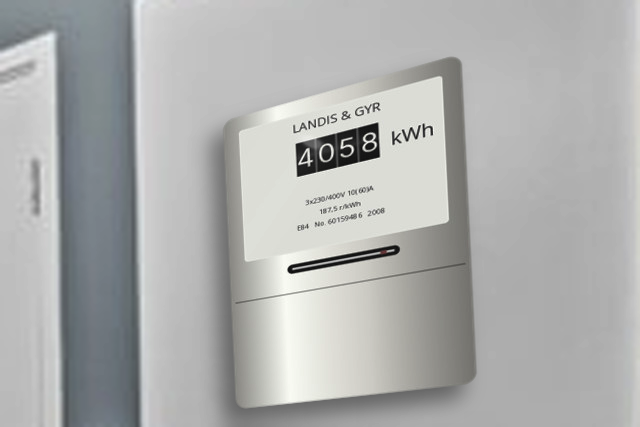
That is 4058 kWh
